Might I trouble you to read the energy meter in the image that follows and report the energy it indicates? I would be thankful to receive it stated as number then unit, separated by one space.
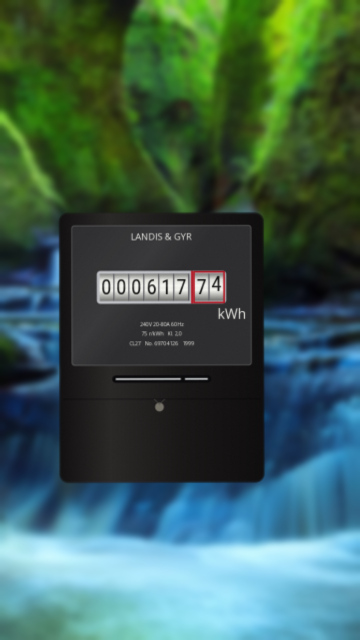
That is 617.74 kWh
